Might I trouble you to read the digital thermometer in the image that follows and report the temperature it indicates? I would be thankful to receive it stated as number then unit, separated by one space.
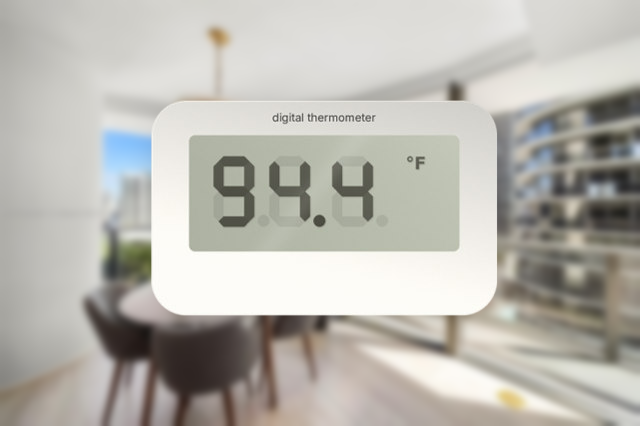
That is 94.4 °F
